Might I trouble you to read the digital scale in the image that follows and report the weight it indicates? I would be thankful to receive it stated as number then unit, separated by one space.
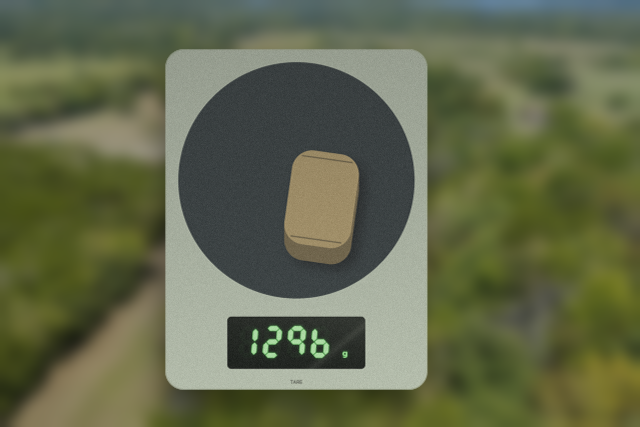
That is 1296 g
